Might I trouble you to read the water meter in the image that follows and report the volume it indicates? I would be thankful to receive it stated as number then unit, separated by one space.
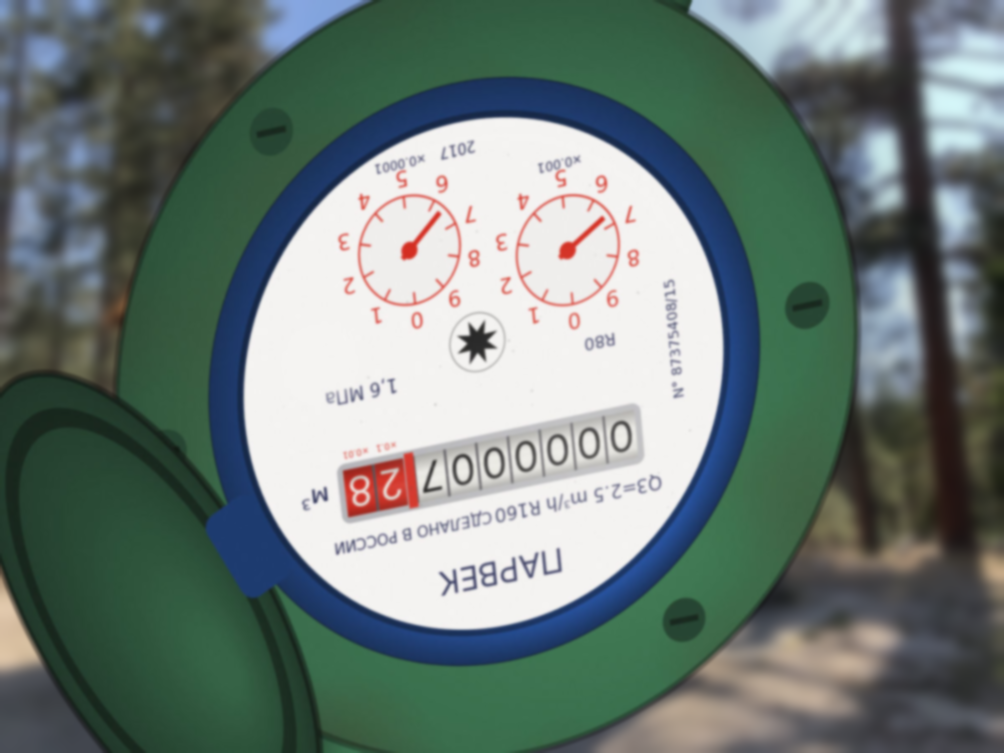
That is 7.2866 m³
